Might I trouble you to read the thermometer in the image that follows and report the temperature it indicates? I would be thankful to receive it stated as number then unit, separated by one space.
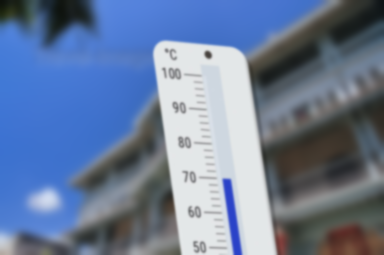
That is 70 °C
